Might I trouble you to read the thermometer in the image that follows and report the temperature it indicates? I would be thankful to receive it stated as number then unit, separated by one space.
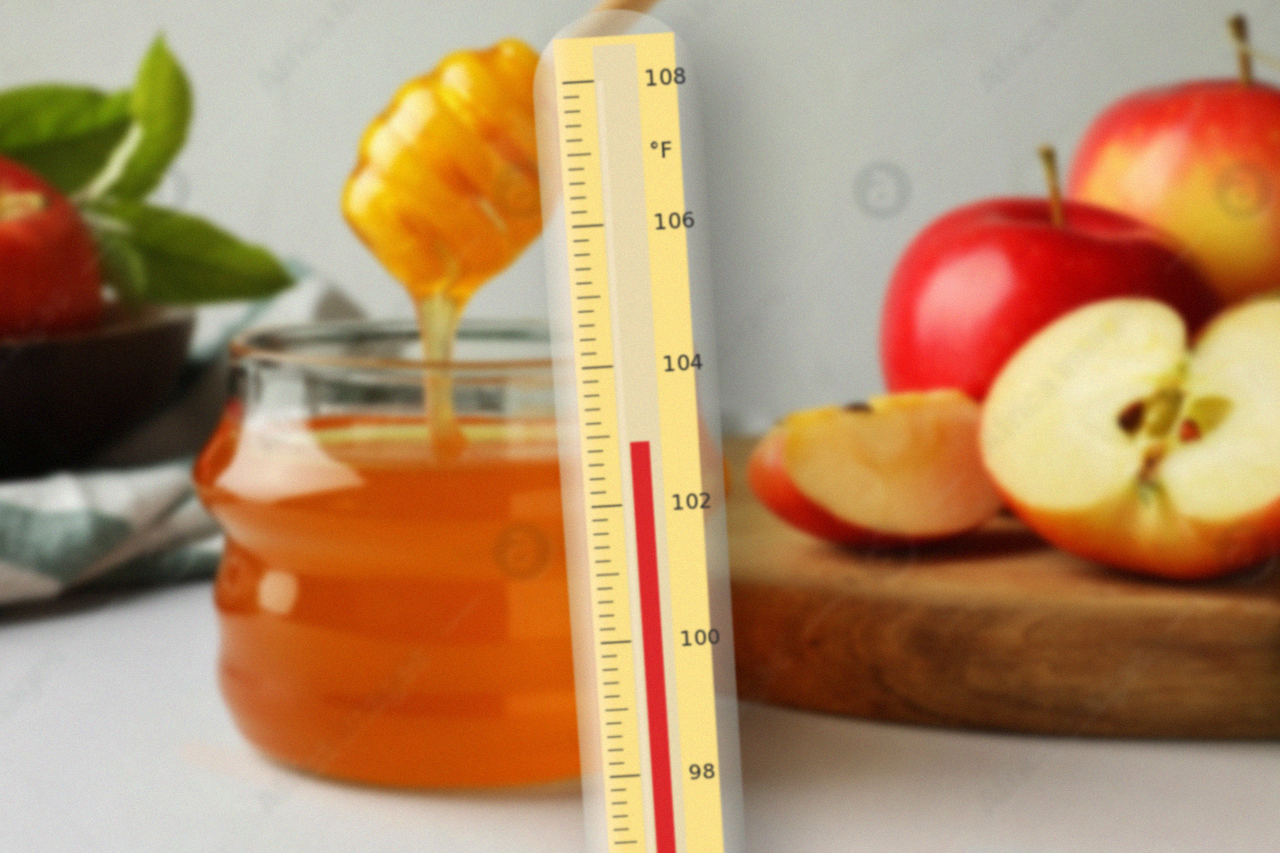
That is 102.9 °F
